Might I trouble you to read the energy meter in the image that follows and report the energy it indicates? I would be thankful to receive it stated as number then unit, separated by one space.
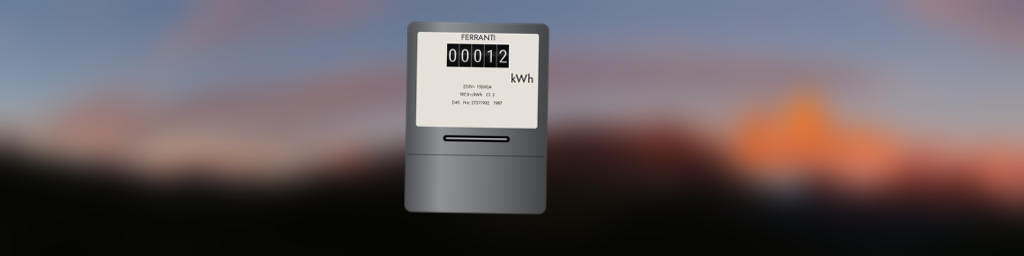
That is 12 kWh
